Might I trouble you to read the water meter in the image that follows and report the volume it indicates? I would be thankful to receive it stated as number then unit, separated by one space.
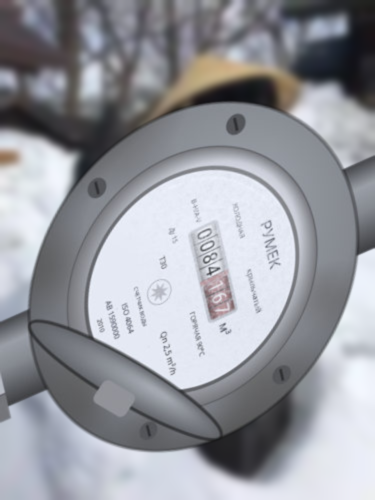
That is 84.167 m³
